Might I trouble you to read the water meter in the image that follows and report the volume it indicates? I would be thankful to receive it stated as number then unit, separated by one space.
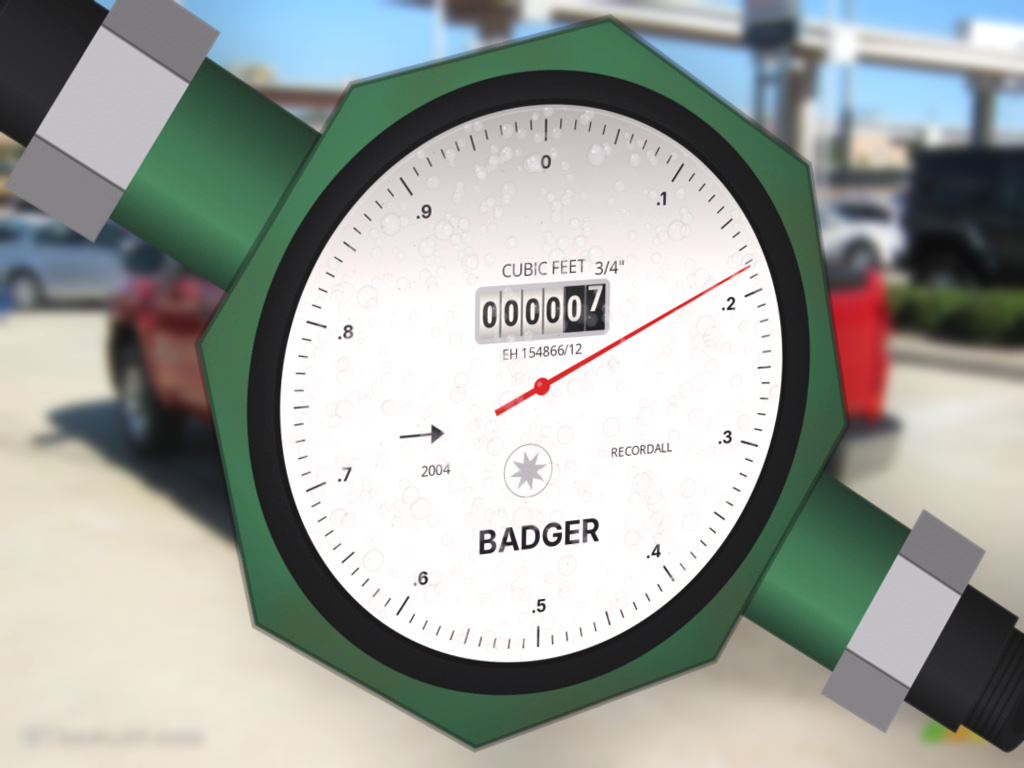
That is 7.18 ft³
